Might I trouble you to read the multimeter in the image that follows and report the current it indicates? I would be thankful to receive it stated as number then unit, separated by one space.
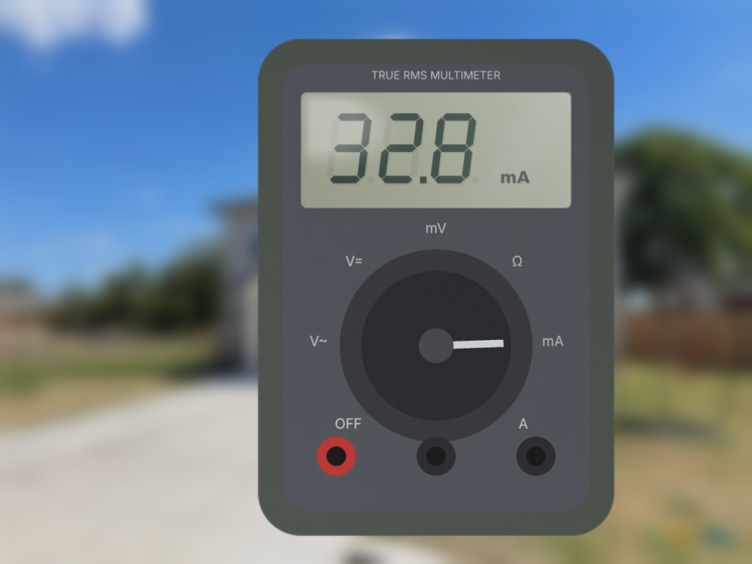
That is 32.8 mA
